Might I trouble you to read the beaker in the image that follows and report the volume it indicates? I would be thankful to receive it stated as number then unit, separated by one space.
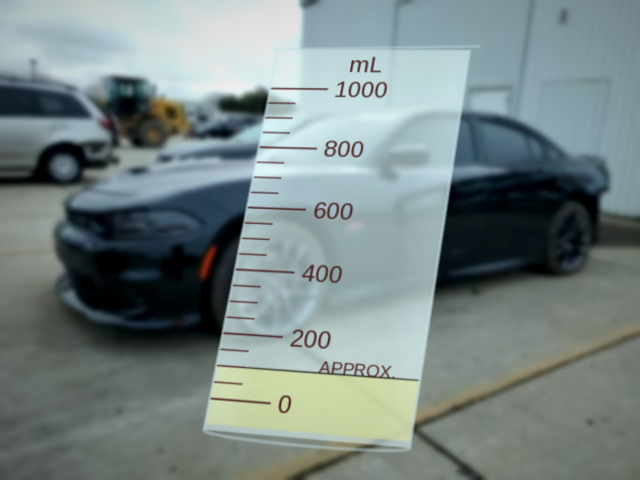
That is 100 mL
